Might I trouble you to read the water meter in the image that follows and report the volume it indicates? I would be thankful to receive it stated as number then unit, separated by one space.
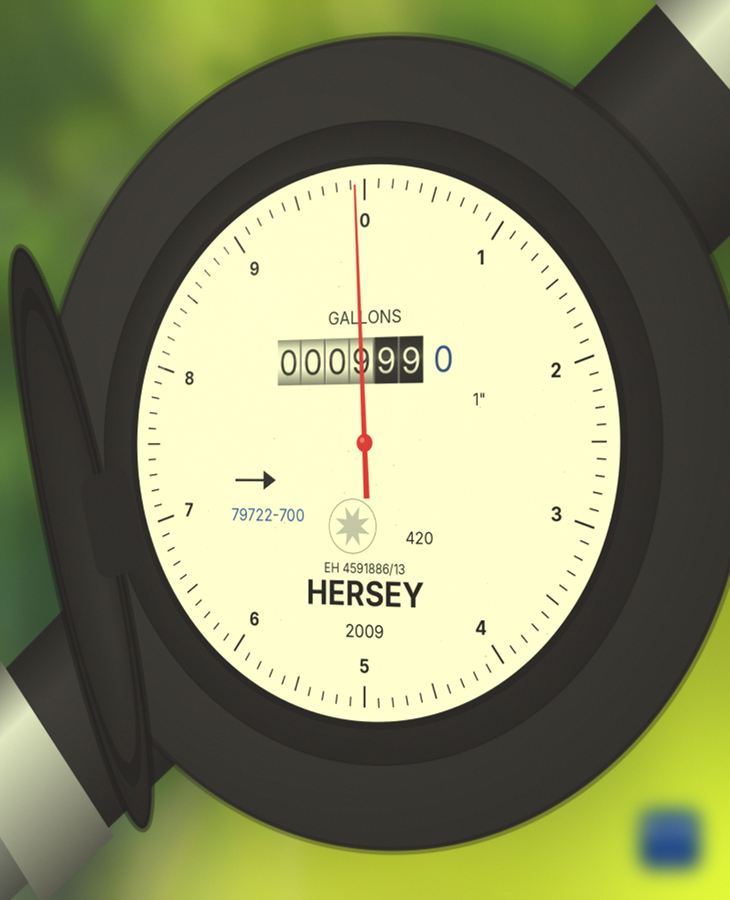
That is 9989.9 gal
